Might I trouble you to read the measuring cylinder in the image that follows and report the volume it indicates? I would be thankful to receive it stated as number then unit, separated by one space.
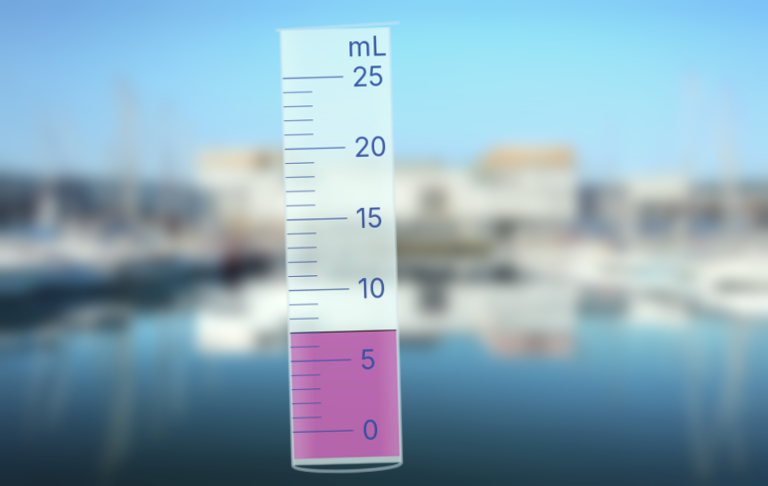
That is 7 mL
